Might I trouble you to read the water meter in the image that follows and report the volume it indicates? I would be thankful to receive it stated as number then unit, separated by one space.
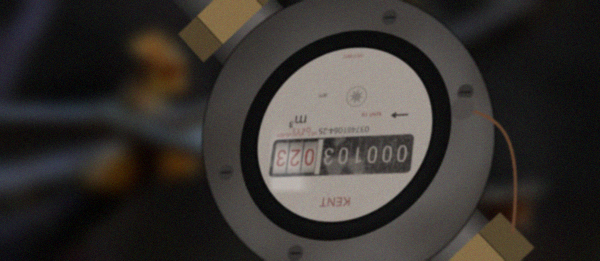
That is 103.023 m³
